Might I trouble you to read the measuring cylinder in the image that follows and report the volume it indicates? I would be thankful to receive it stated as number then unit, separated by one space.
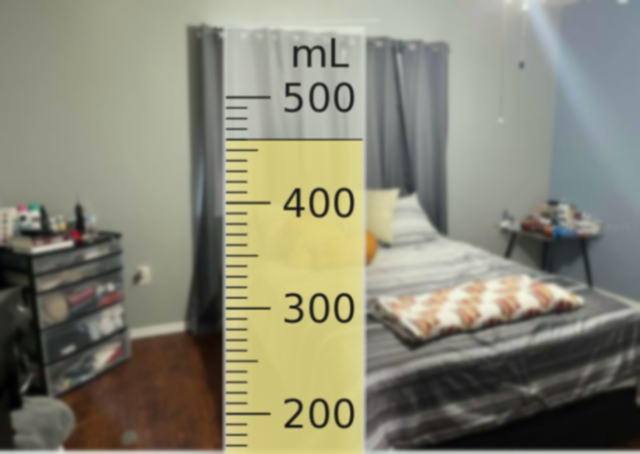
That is 460 mL
